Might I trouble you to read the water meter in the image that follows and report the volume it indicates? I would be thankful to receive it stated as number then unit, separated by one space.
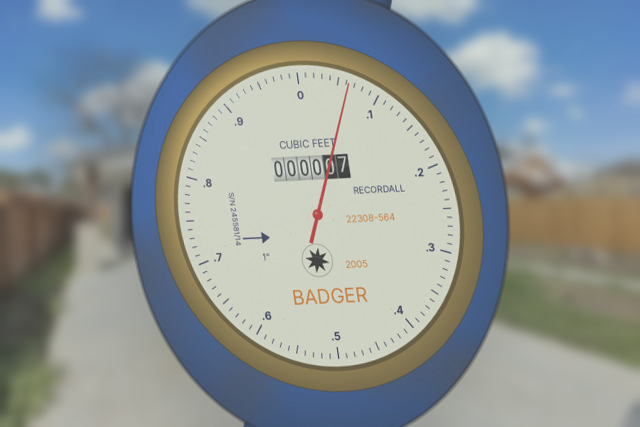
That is 7.06 ft³
